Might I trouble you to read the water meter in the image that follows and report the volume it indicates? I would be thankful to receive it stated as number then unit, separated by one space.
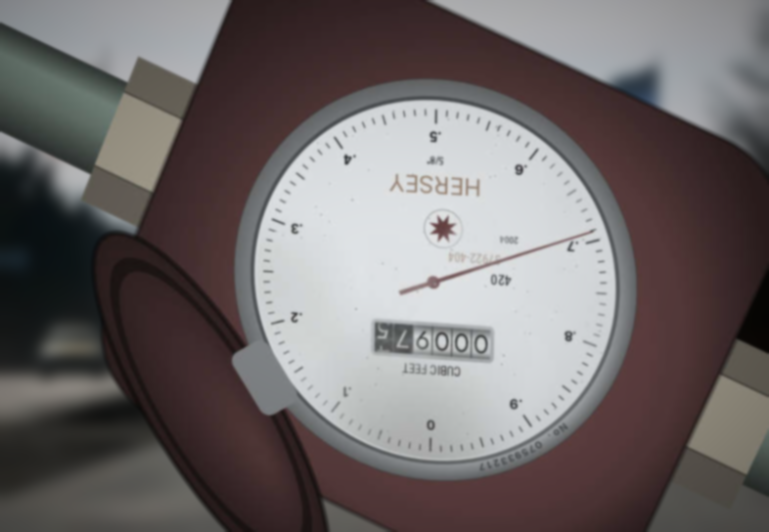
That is 974.69 ft³
